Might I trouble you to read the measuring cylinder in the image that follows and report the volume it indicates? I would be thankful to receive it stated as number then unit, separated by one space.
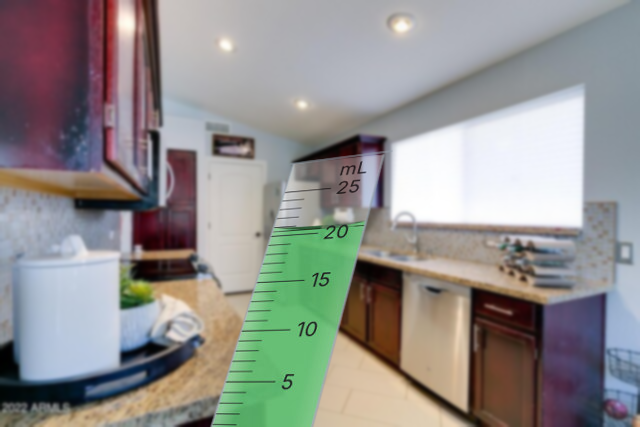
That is 20.5 mL
